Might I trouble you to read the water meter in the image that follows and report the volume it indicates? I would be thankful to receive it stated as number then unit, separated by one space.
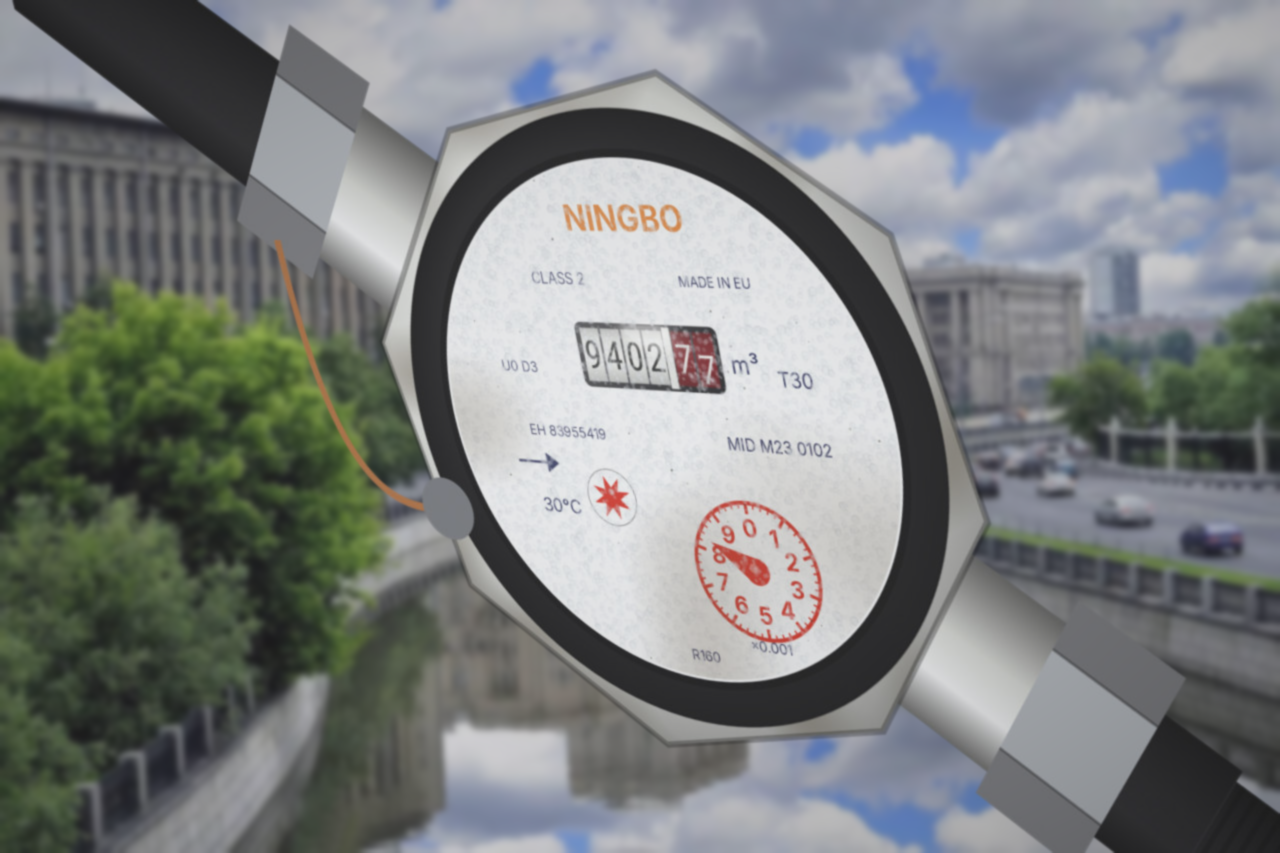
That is 9402.768 m³
